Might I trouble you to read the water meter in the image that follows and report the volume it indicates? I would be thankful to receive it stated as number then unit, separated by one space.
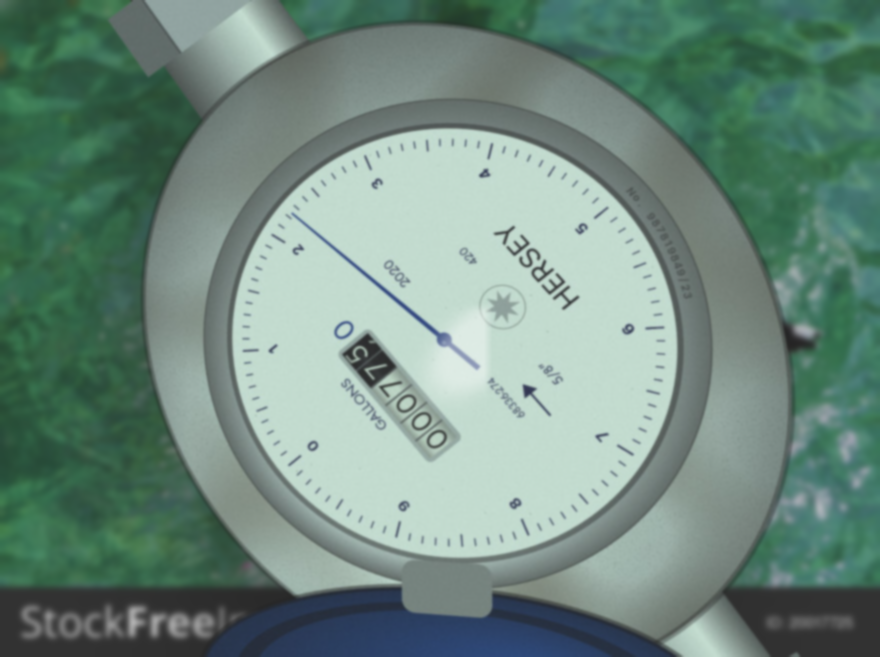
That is 7752.2 gal
